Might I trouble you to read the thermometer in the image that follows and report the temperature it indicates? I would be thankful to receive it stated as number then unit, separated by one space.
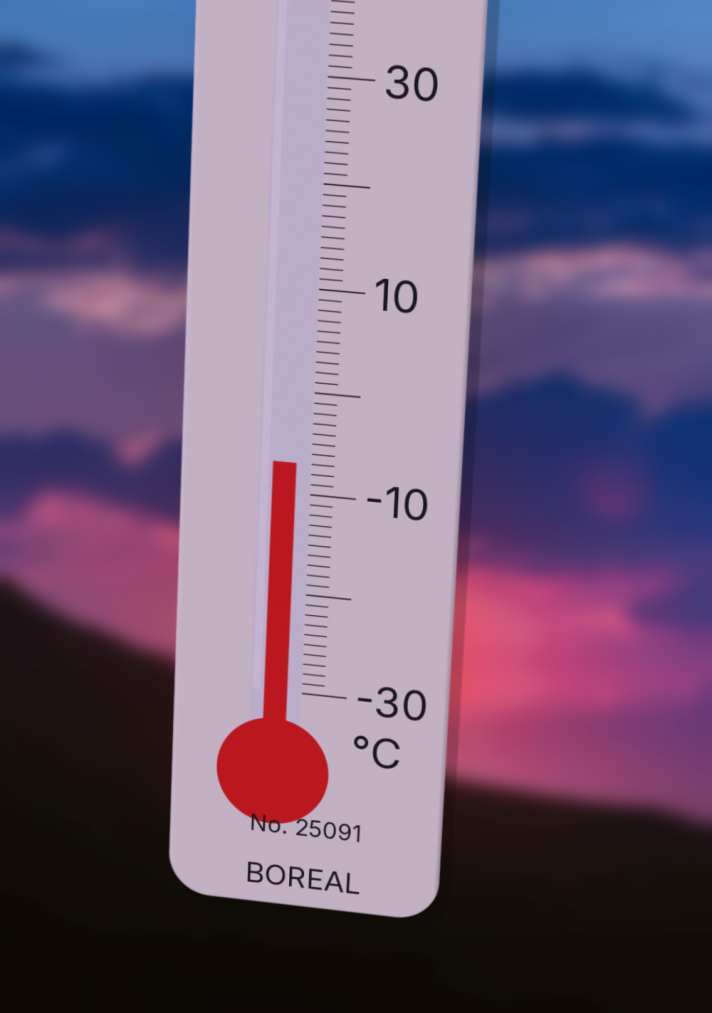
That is -7 °C
